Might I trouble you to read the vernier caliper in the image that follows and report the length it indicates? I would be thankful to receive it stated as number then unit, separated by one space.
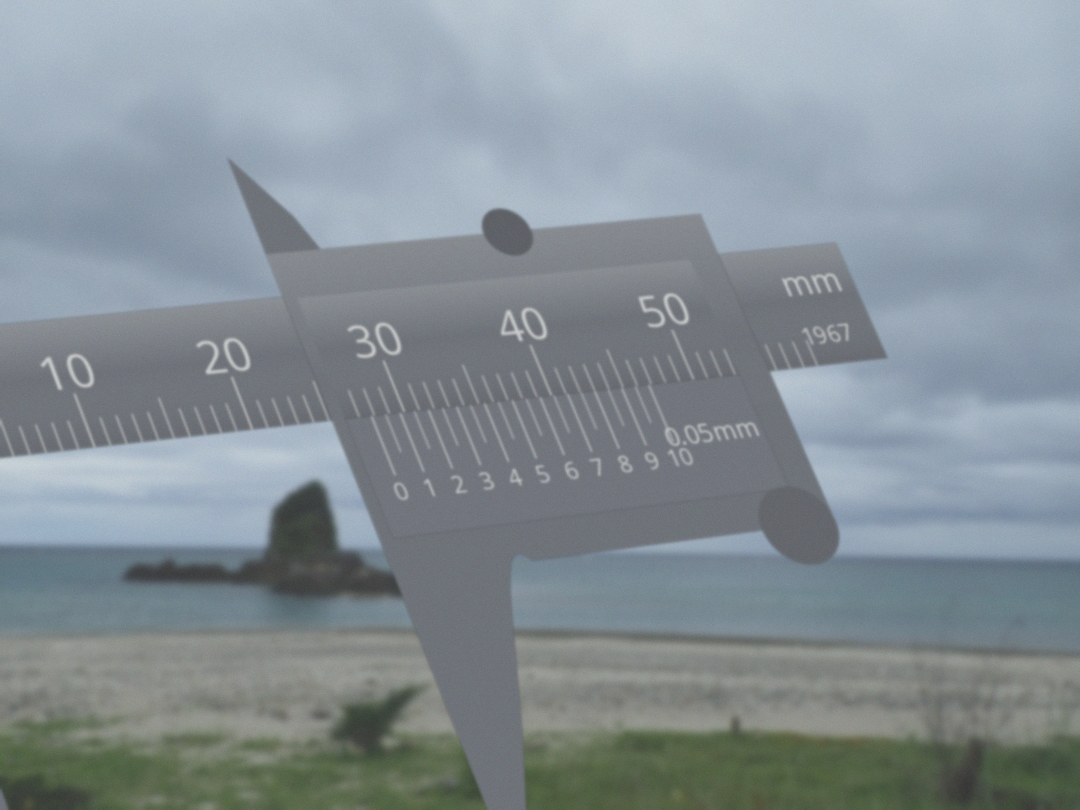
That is 27.8 mm
